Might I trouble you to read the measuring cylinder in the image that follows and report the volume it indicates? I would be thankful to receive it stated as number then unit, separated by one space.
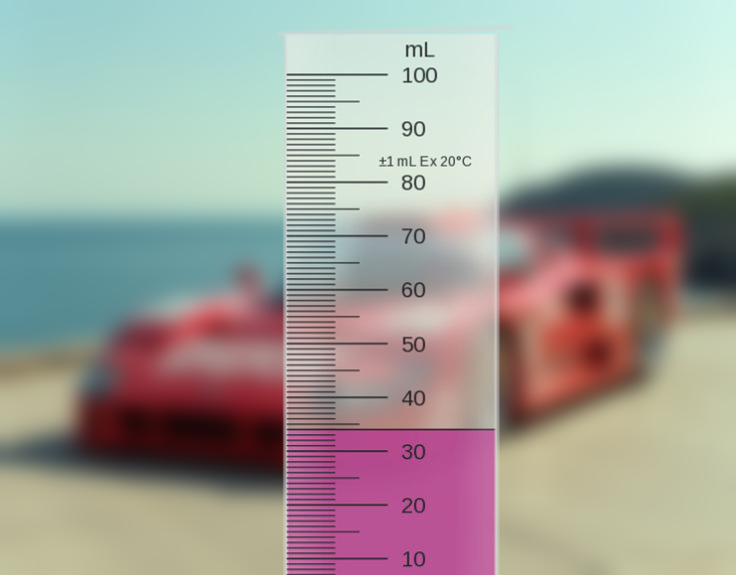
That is 34 mL
